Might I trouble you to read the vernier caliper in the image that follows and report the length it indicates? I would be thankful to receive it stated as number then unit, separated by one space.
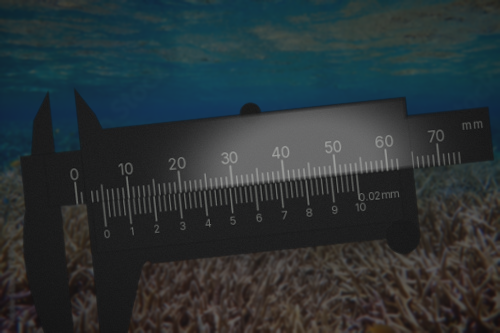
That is 5.0 mm
